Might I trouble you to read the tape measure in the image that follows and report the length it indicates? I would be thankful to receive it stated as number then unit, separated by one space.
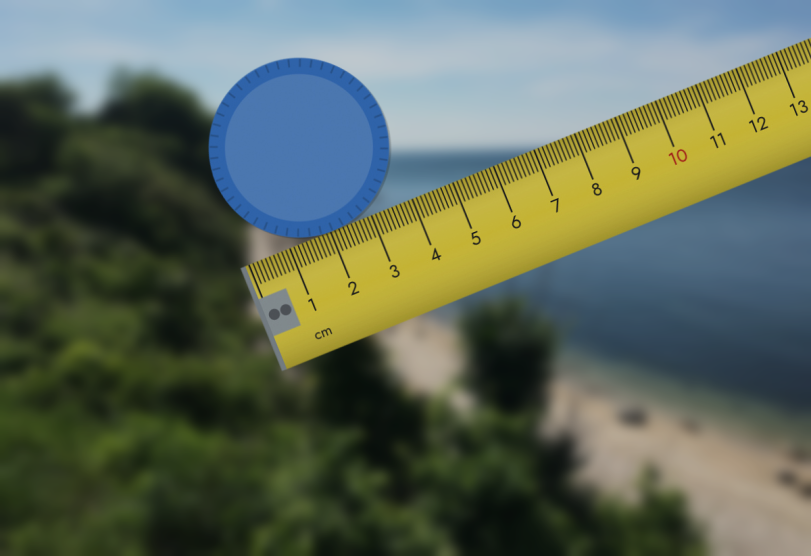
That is 4.1 cm
